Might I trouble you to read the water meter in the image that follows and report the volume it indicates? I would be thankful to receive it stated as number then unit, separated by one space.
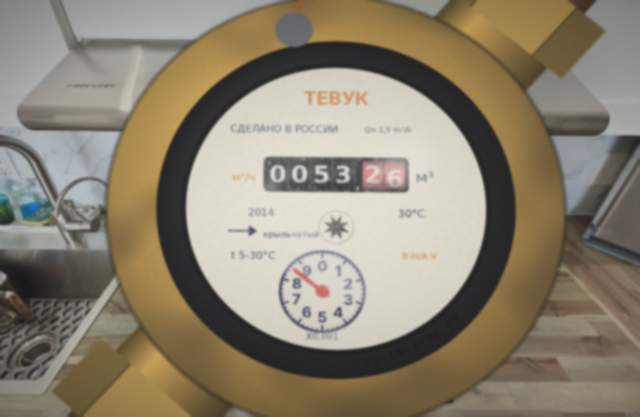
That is 53.258 m³
